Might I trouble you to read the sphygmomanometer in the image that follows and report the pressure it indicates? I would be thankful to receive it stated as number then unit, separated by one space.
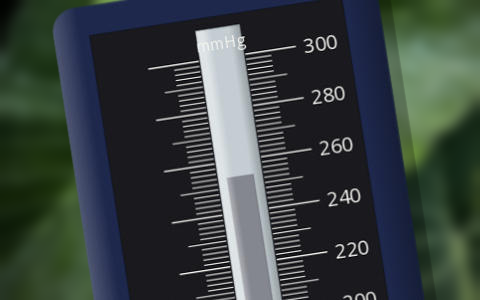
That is 254 mmHg
